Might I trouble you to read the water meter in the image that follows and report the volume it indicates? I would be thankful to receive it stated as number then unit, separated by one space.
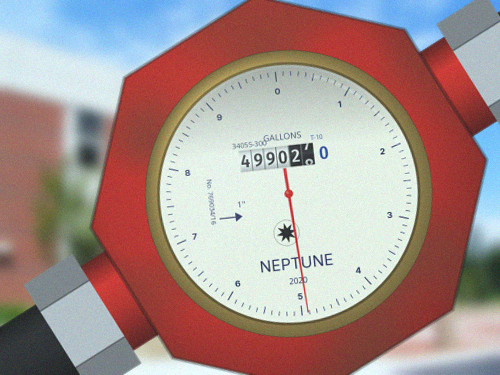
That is 4990274.9 gal
